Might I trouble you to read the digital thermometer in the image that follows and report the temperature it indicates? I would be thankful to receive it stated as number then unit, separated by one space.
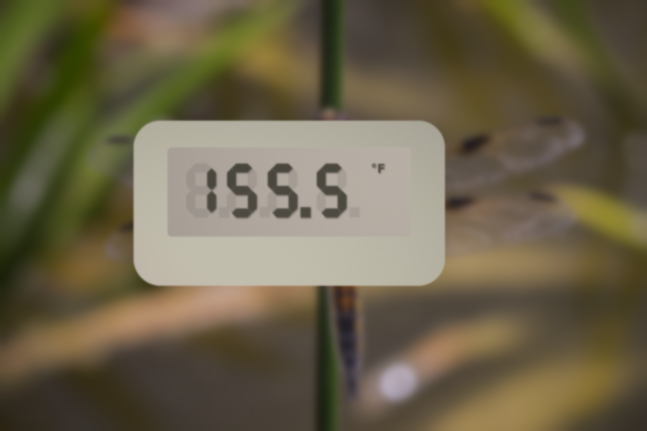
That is 155.5 °F
